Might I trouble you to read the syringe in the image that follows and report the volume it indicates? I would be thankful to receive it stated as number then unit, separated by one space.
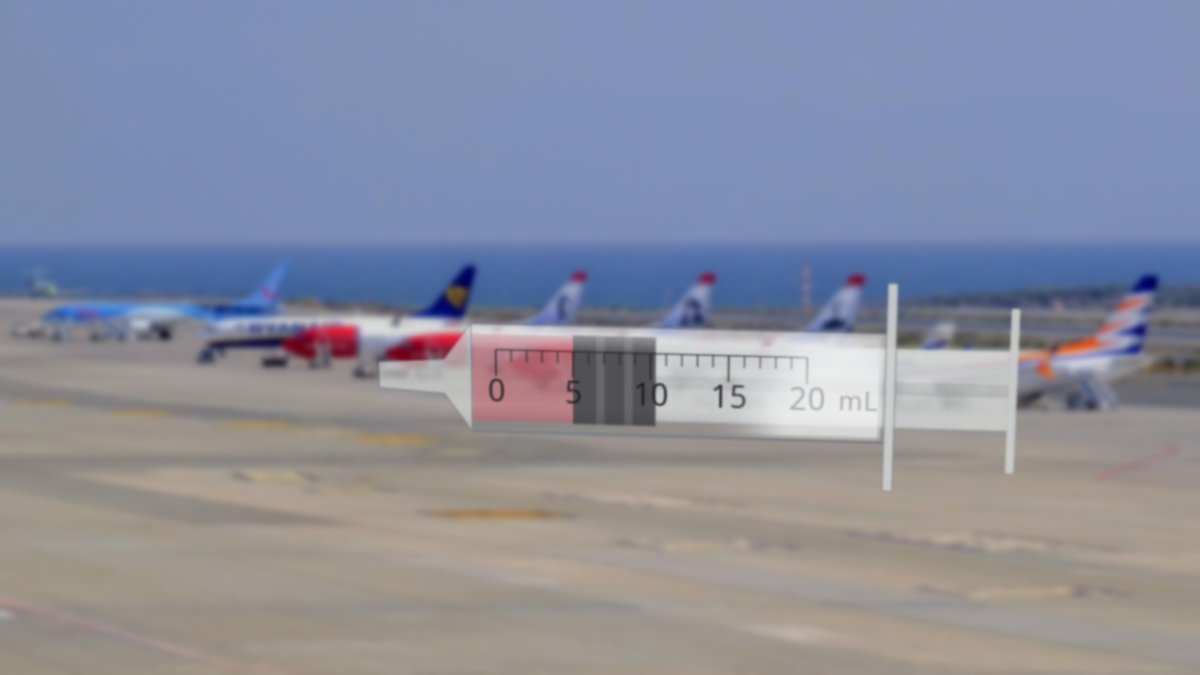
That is 5 mL
